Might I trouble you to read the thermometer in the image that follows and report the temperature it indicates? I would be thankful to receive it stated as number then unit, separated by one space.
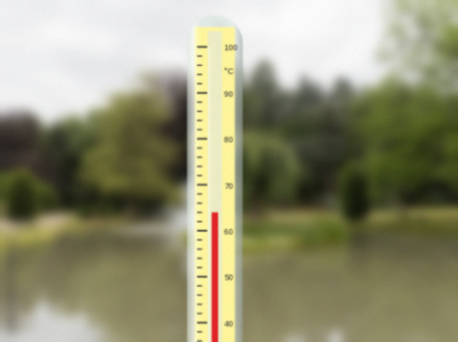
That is 64 °C
